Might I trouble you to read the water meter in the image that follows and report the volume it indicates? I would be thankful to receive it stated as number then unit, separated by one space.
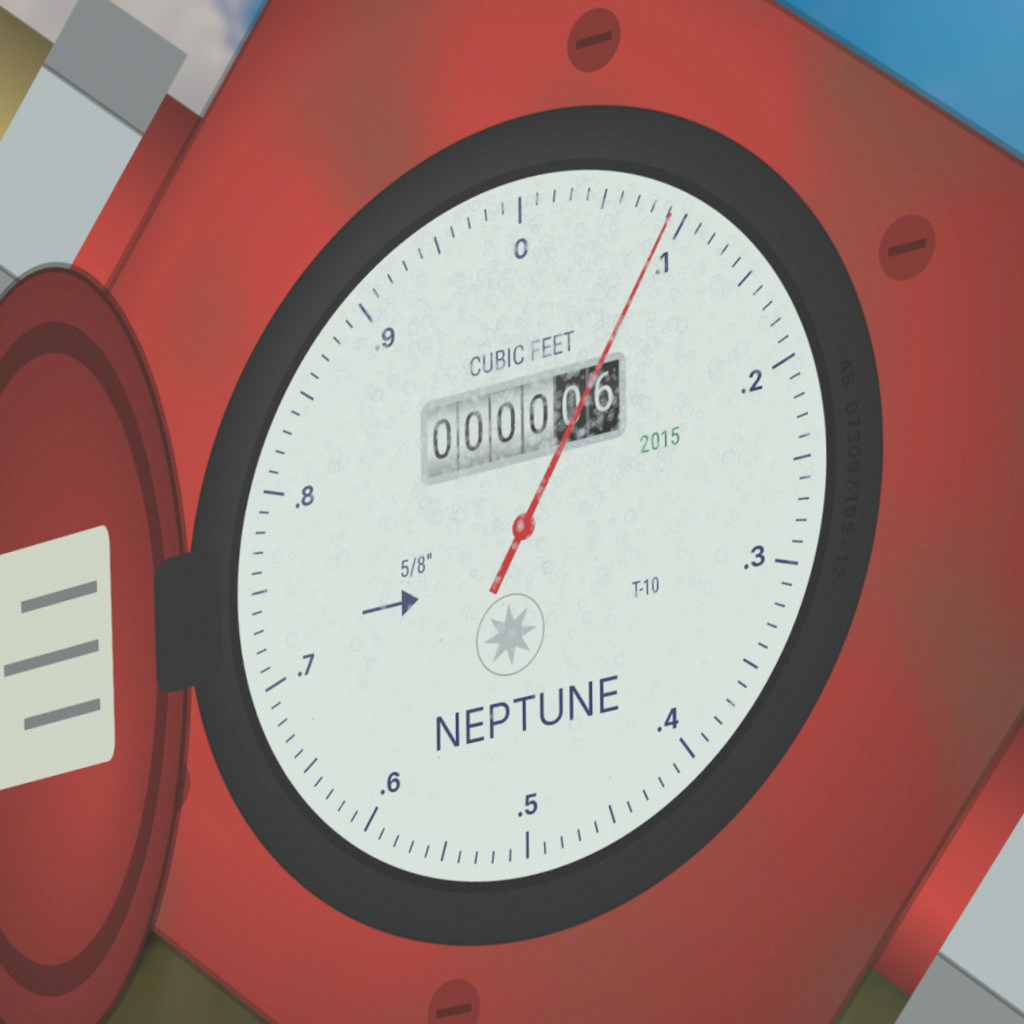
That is 6.09 ft³
